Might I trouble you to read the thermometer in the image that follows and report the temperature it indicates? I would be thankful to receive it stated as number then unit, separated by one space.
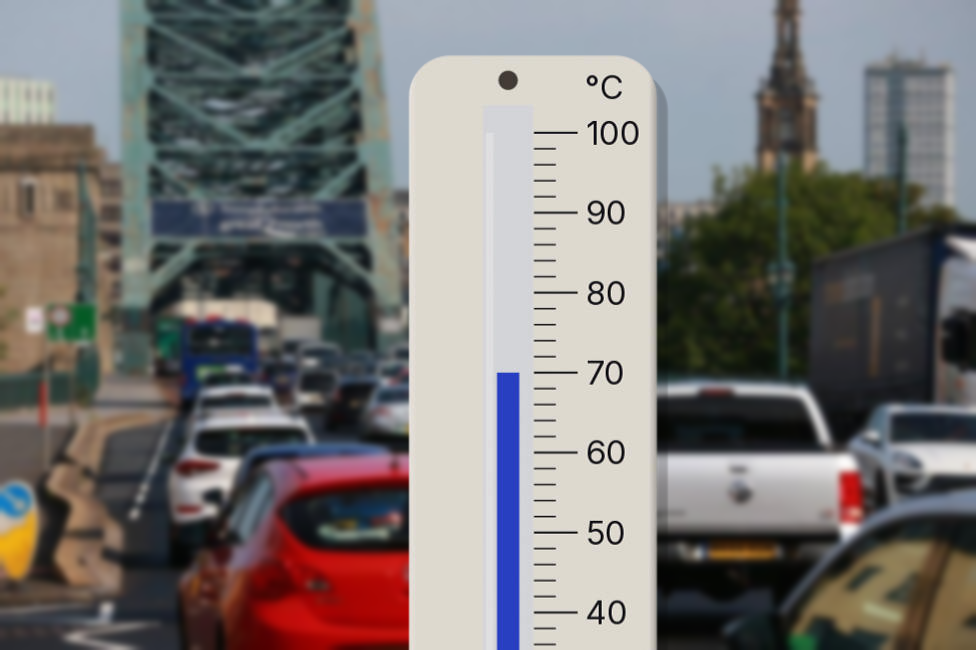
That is 70 °C
